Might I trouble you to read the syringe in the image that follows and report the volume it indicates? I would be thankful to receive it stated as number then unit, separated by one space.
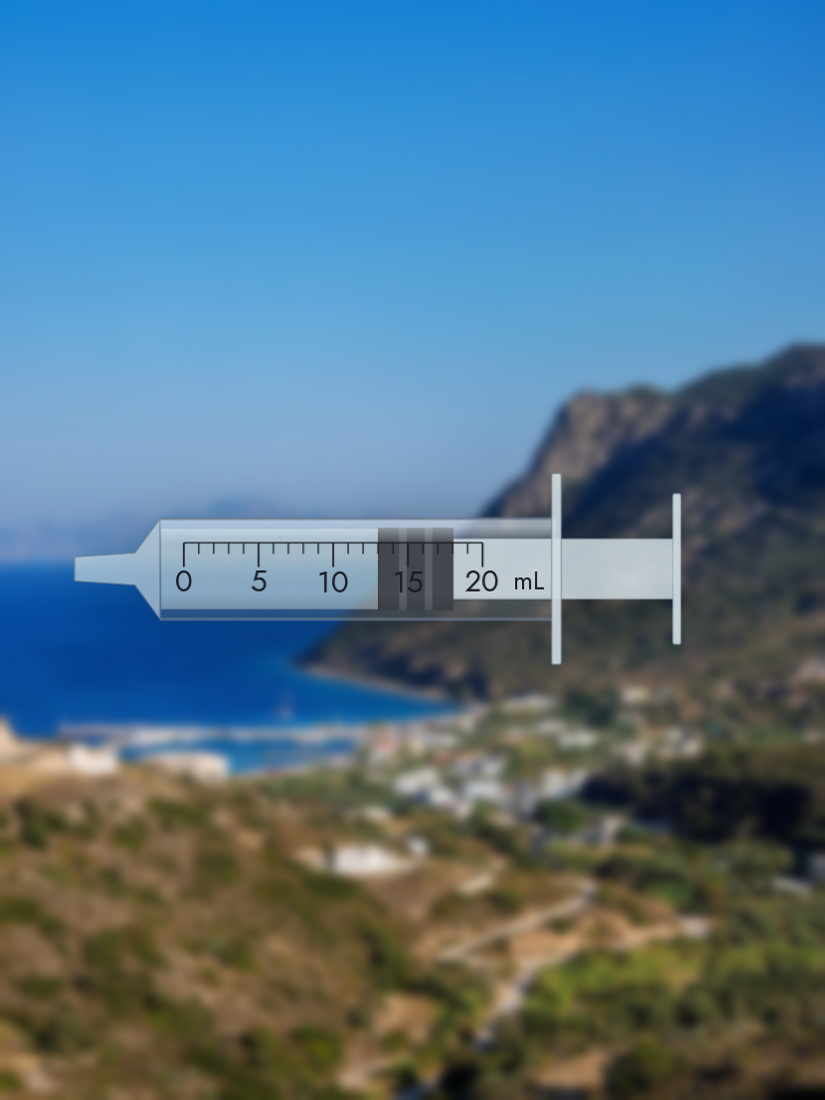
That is 13 mL
